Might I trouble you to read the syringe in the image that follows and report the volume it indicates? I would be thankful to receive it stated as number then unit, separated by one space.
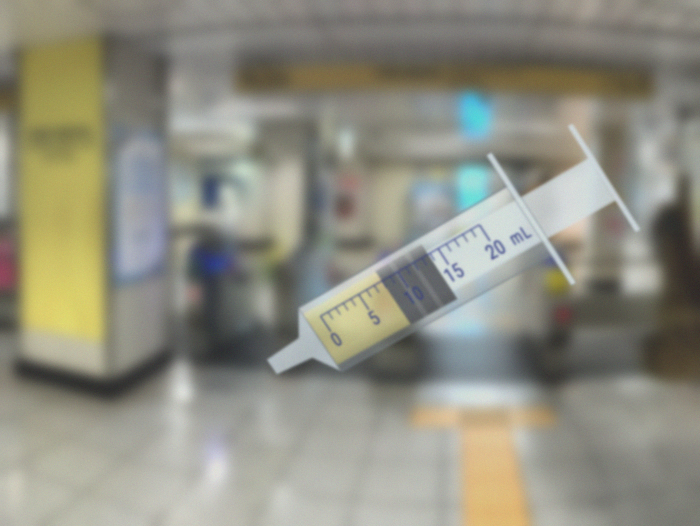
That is 8 mL
